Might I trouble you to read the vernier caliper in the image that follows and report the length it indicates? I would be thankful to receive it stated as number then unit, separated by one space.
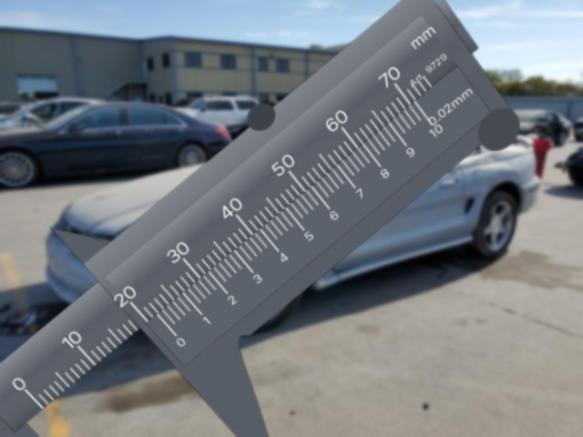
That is 21.8 mm
